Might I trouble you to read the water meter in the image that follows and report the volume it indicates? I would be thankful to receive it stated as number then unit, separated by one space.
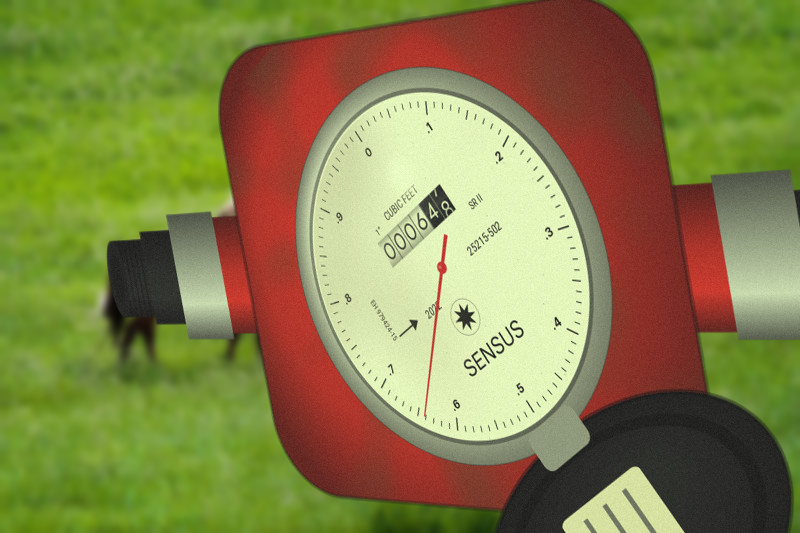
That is 647.64 ft³
